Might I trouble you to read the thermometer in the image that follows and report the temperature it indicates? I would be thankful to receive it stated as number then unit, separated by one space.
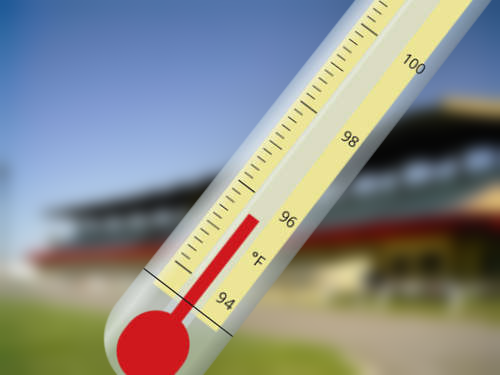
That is 95.6 °F
